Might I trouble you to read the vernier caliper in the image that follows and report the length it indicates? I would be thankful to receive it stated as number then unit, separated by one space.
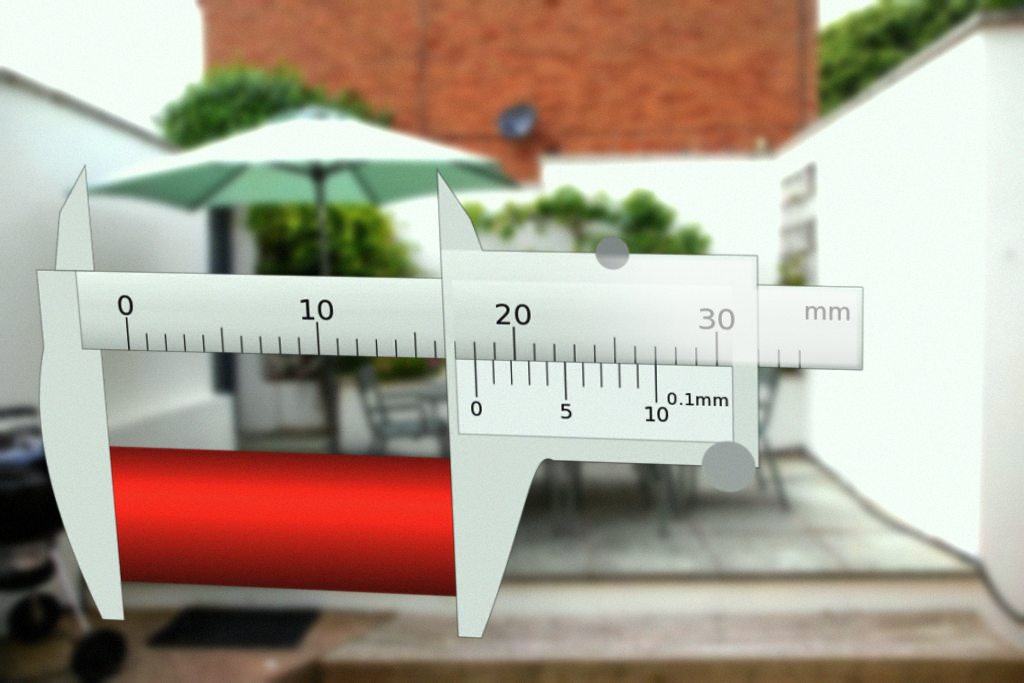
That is 18.0 mm
